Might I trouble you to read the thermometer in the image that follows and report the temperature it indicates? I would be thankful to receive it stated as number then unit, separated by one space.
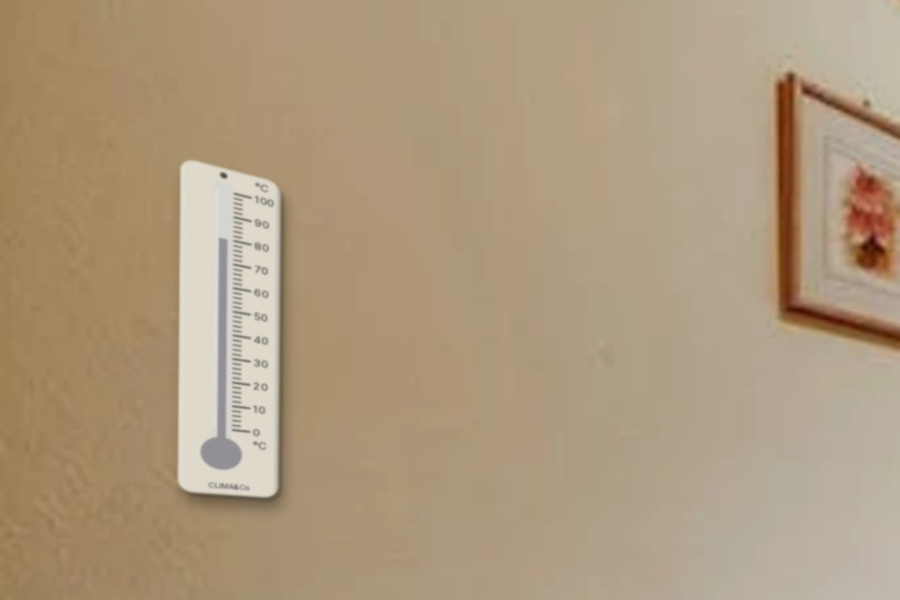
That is 80 °C
